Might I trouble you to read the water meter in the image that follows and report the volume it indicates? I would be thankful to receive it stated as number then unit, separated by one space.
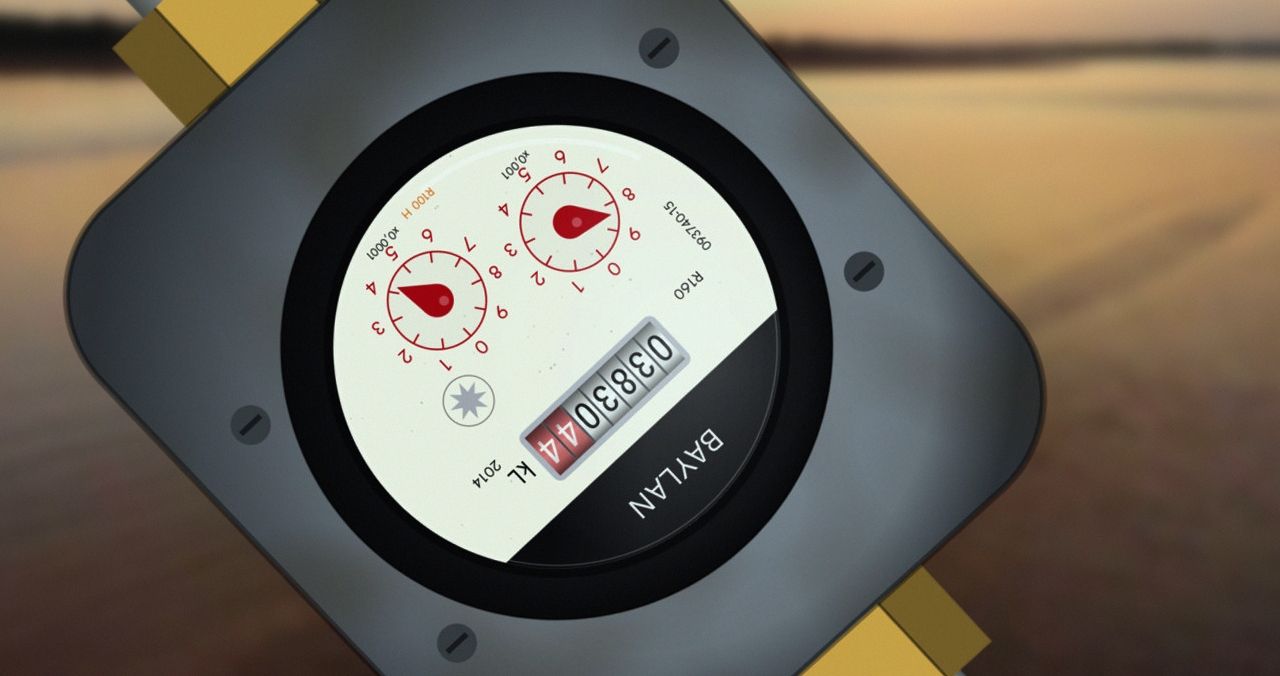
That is 3830.4484 kL
